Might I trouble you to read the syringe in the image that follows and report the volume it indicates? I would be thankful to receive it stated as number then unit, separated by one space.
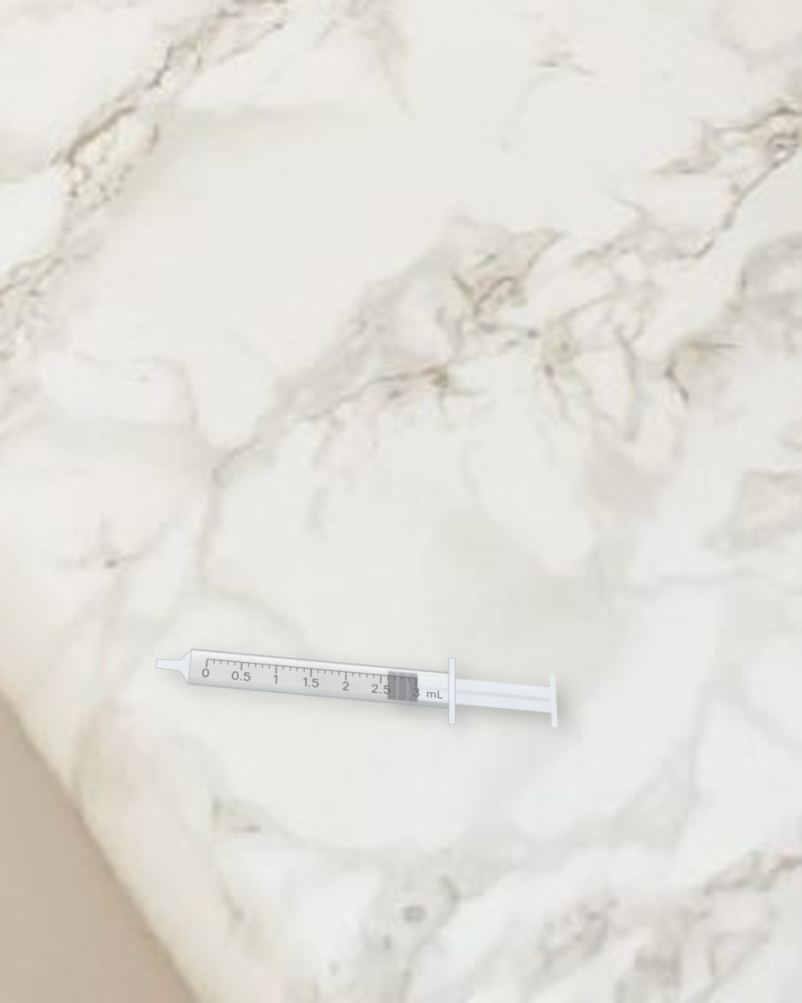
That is 2.6 mL
